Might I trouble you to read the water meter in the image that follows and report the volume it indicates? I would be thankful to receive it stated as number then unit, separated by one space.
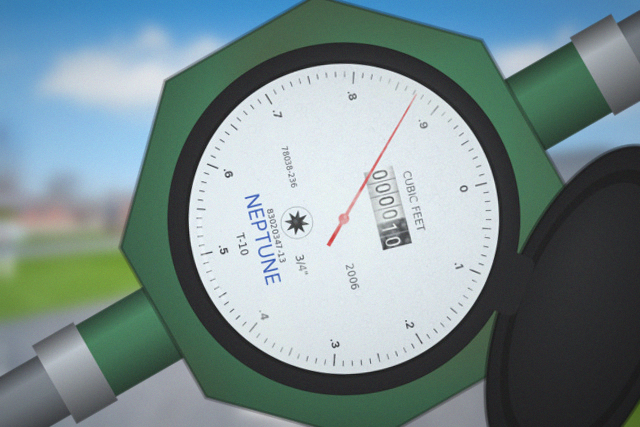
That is 9.87 ft³
